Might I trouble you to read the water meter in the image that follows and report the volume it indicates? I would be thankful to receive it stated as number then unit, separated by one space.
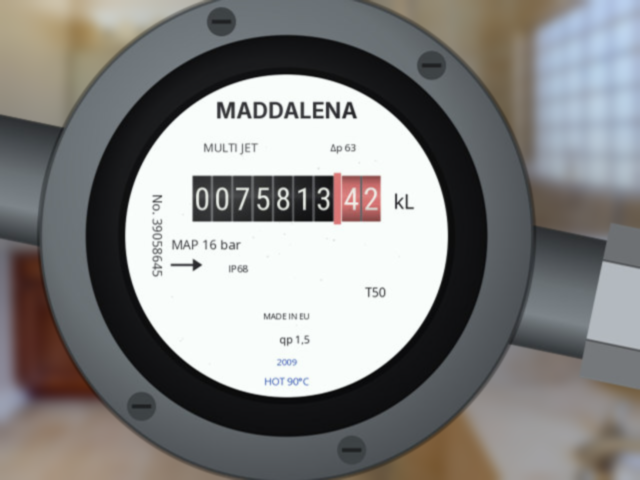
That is 75813.42 kL
